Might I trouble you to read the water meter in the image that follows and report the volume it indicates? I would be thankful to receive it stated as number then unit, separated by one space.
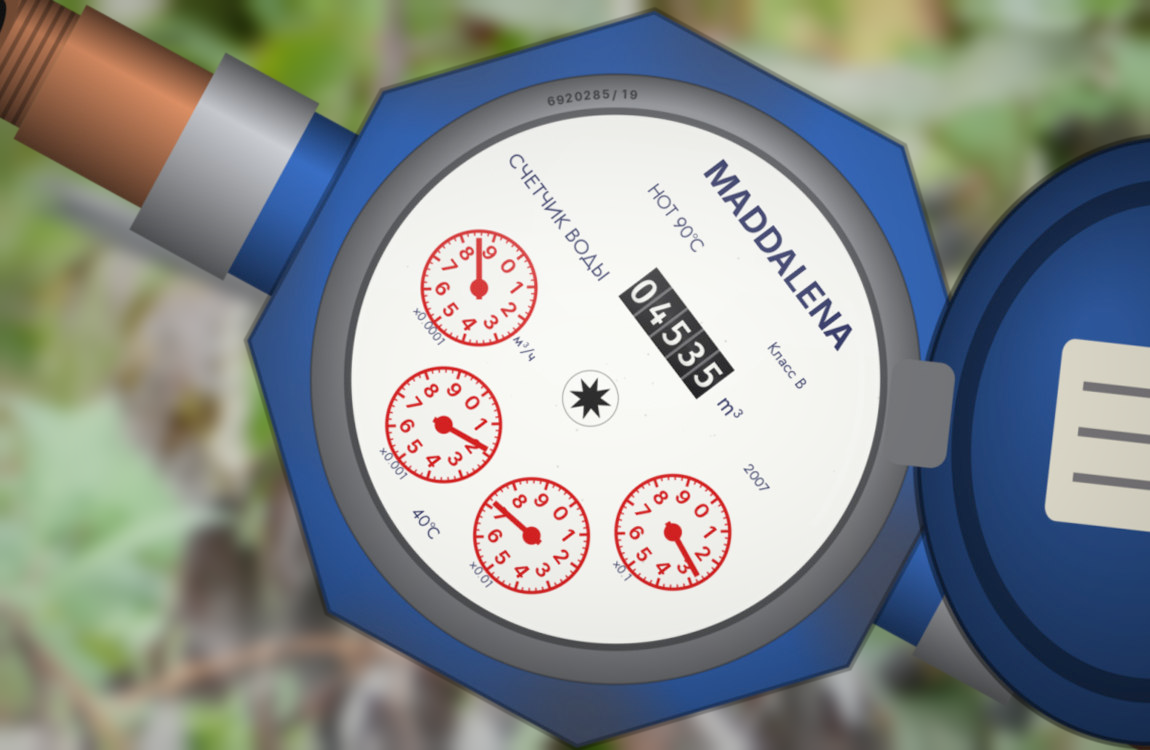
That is 4535.2718 m³
